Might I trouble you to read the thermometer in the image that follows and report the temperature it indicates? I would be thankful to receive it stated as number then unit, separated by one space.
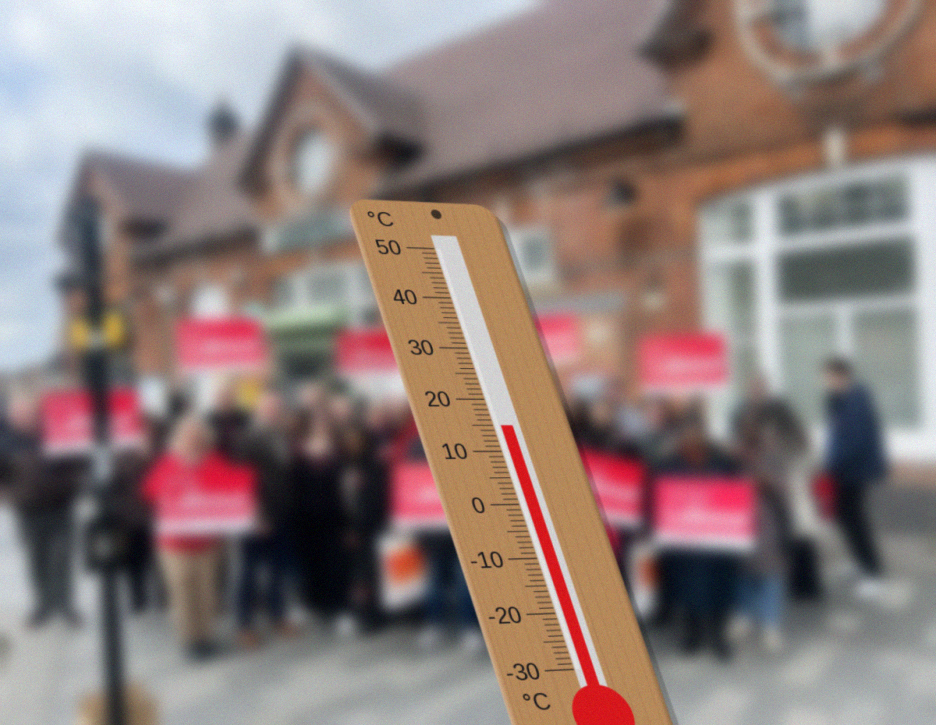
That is 15 °C
